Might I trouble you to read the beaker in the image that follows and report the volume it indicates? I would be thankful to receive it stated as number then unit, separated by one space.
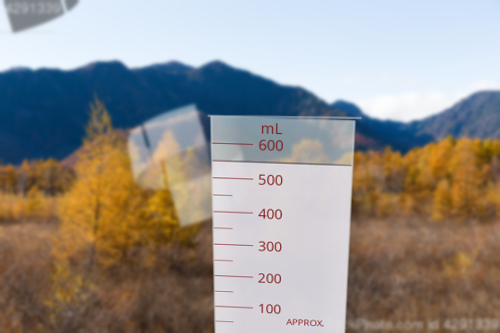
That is 550 mL
